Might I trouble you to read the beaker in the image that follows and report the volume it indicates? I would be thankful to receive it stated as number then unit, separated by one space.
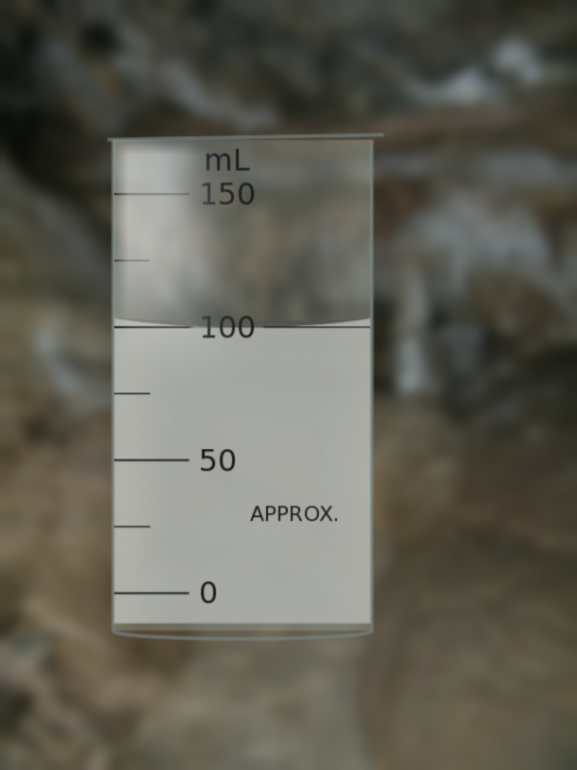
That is 100 mL
